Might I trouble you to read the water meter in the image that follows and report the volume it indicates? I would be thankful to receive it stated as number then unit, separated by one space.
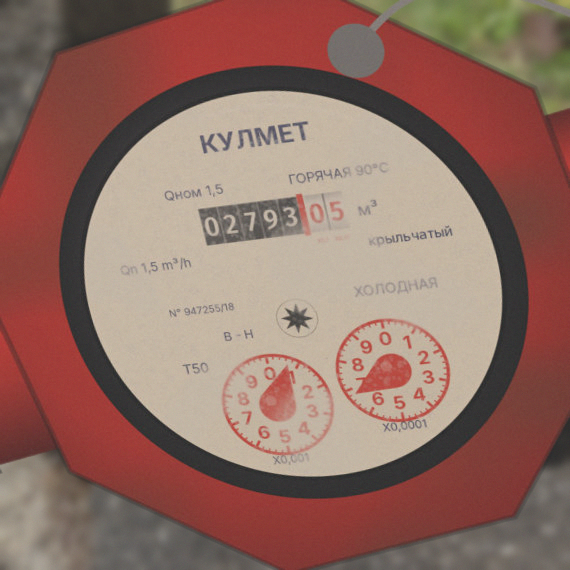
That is 2793.0506 m³
